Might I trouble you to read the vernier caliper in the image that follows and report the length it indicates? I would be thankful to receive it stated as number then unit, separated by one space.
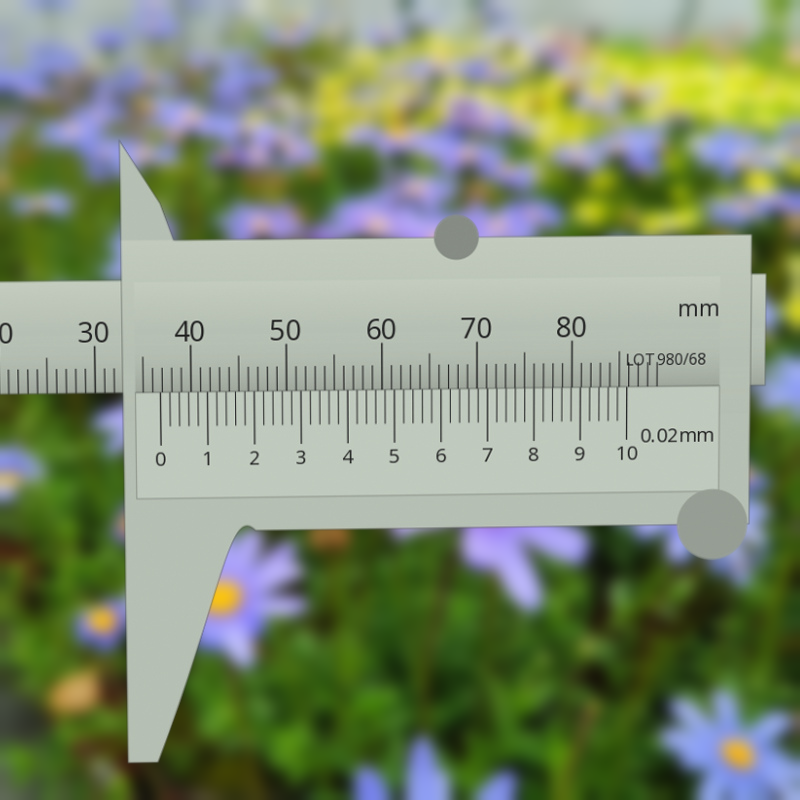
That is 36.8 mm
